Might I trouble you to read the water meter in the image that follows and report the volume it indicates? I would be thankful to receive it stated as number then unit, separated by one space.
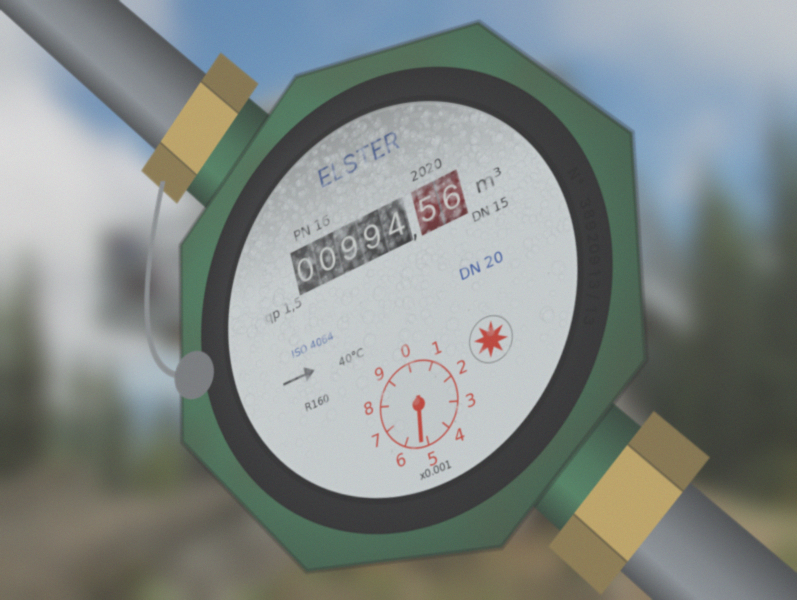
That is 994.565 m³
